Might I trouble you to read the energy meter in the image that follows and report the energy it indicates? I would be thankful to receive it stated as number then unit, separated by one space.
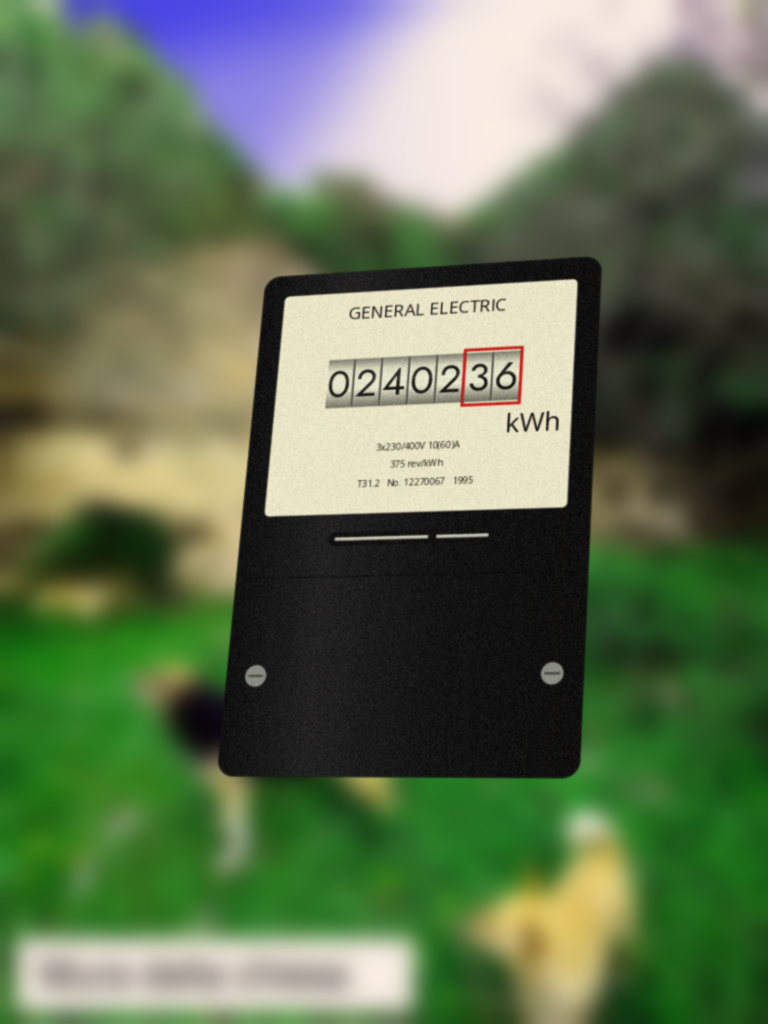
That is 2402.36 kWh
